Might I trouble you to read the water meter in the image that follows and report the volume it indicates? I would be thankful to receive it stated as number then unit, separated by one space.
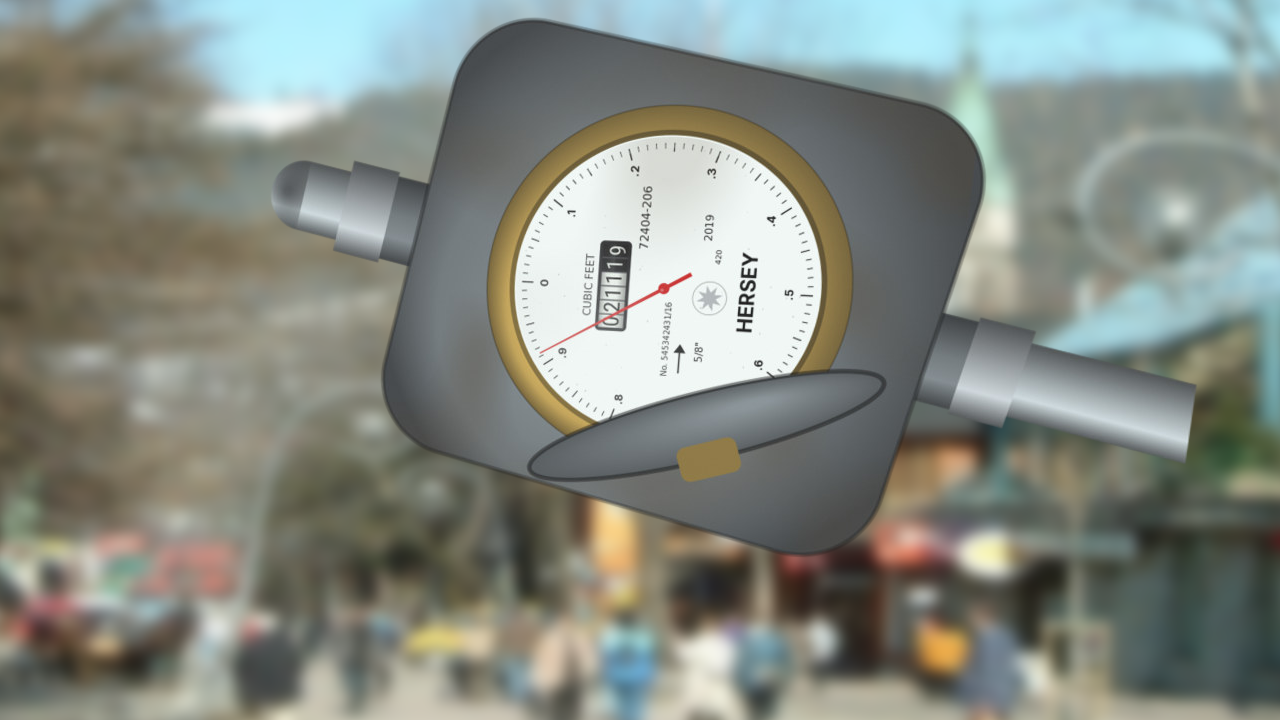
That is 21118.91 ft³
